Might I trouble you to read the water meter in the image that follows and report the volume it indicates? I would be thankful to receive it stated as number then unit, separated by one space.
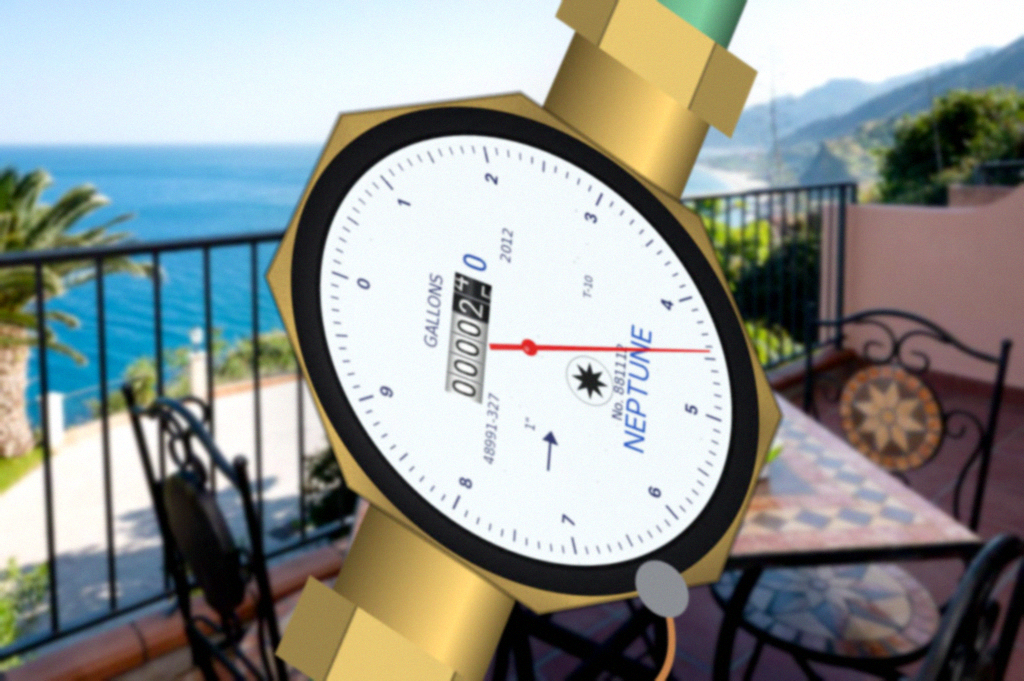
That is 244.4 gal
